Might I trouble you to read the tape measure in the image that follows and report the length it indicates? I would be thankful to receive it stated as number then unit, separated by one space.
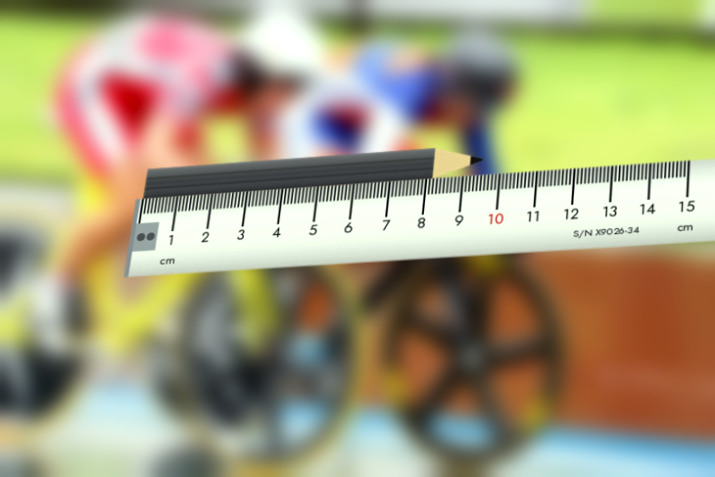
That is 9.5 cm
